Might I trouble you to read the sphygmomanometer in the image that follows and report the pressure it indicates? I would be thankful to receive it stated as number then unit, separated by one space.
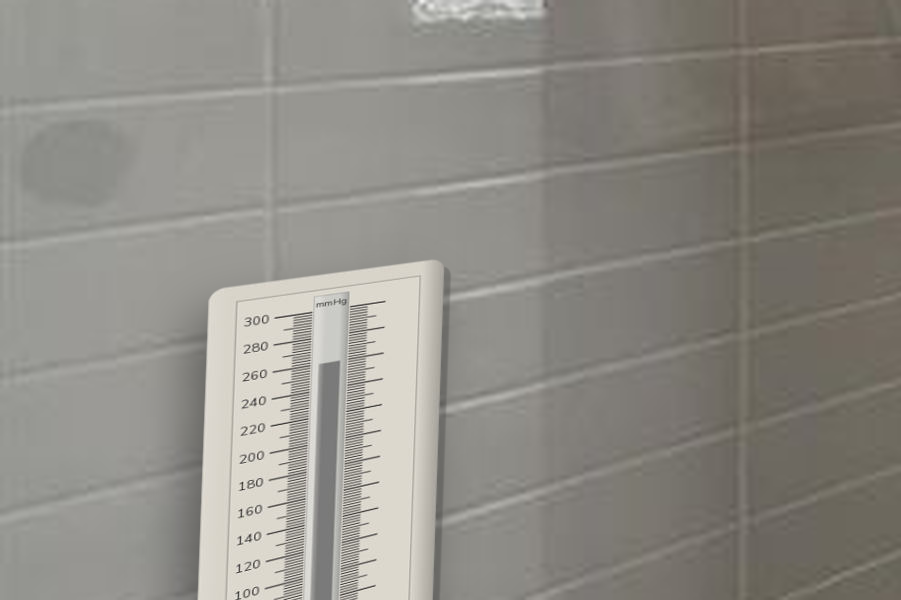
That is 260 mmHg
